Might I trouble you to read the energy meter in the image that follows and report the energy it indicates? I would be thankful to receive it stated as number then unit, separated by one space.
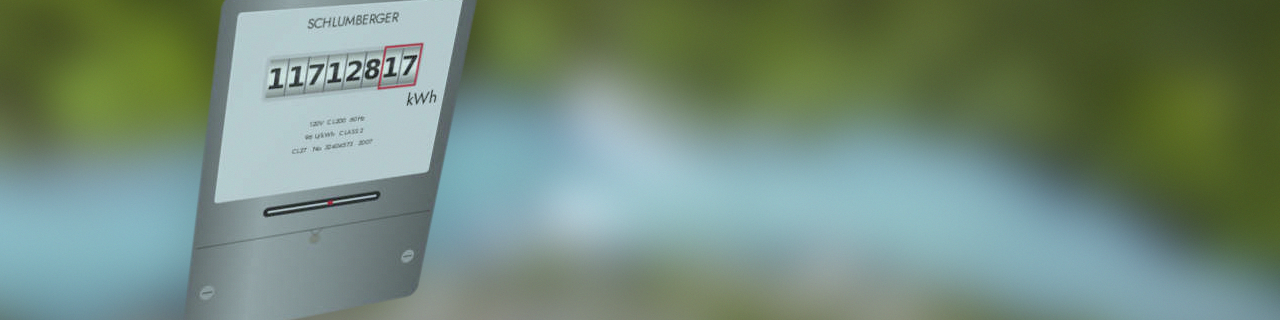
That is 117128.17 kWh
